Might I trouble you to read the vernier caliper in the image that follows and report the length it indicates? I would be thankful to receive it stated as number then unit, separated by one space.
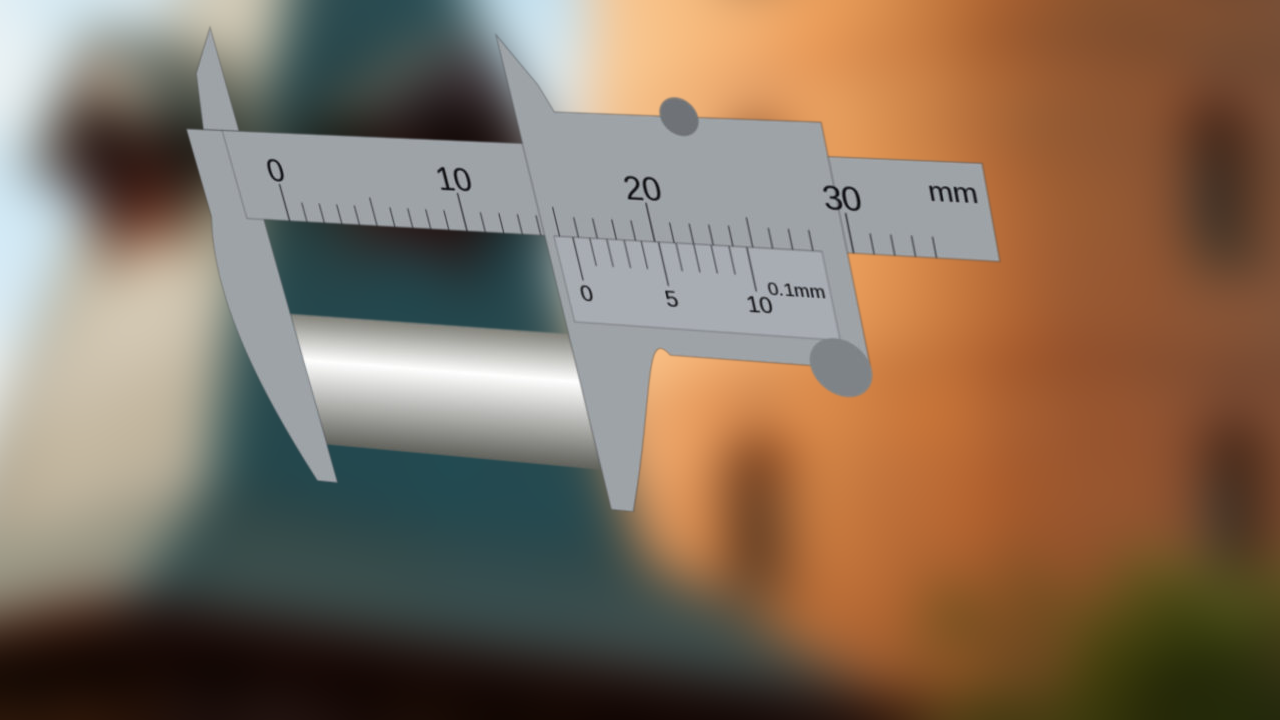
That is 15.7 mm
